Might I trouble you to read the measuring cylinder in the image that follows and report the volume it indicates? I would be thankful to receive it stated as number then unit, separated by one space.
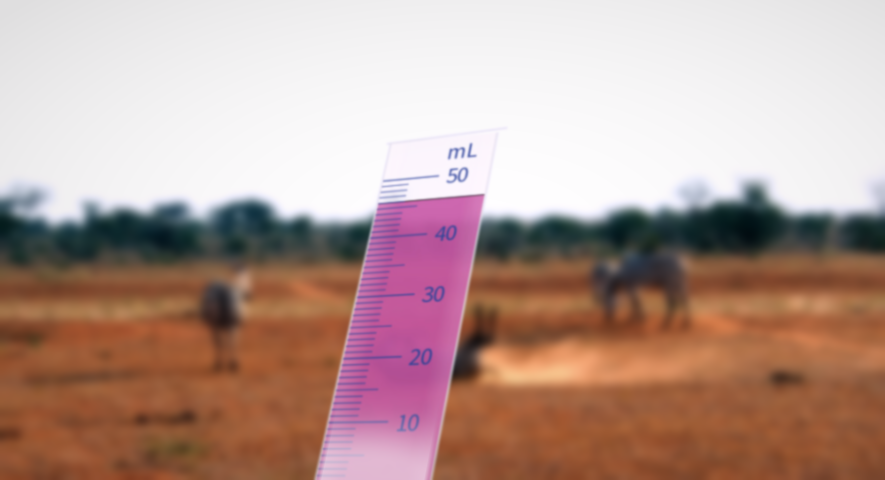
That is 46 mL
